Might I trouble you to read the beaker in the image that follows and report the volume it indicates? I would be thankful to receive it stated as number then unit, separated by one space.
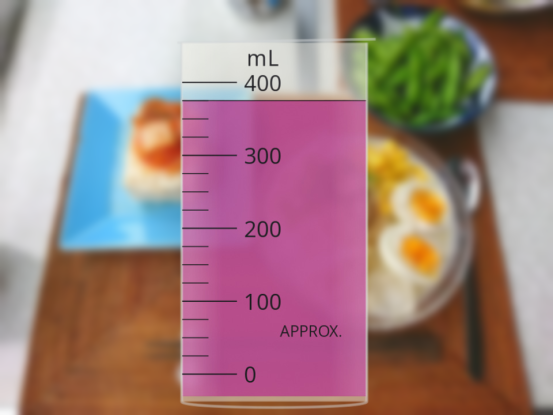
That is 375 mL
